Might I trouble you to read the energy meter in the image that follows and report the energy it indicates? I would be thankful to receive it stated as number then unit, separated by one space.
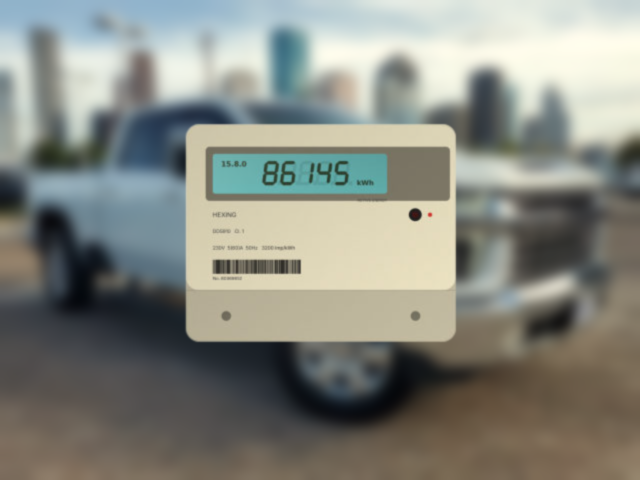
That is 86145 kWh
